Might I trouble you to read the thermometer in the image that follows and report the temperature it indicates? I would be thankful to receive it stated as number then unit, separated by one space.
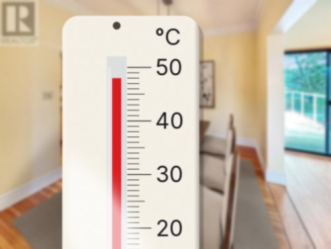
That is 48 °C
